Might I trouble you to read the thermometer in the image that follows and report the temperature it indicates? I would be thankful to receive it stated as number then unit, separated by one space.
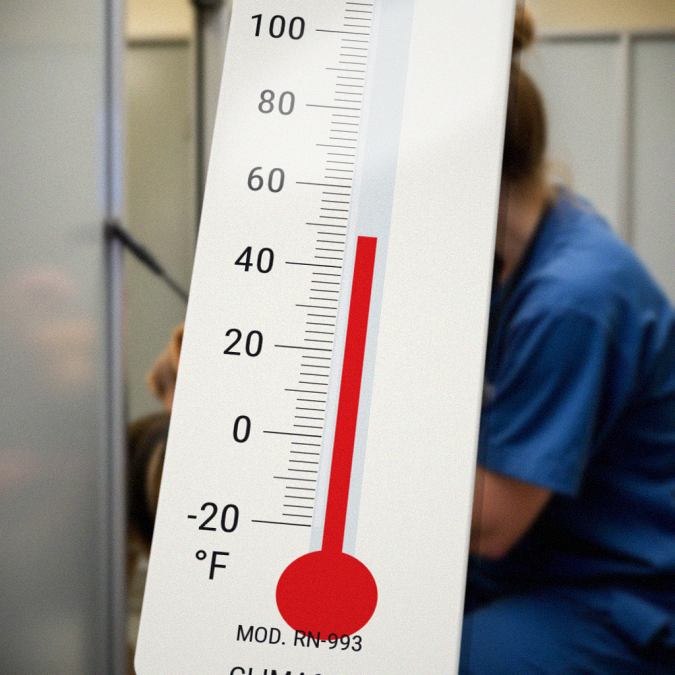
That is 48 °F
